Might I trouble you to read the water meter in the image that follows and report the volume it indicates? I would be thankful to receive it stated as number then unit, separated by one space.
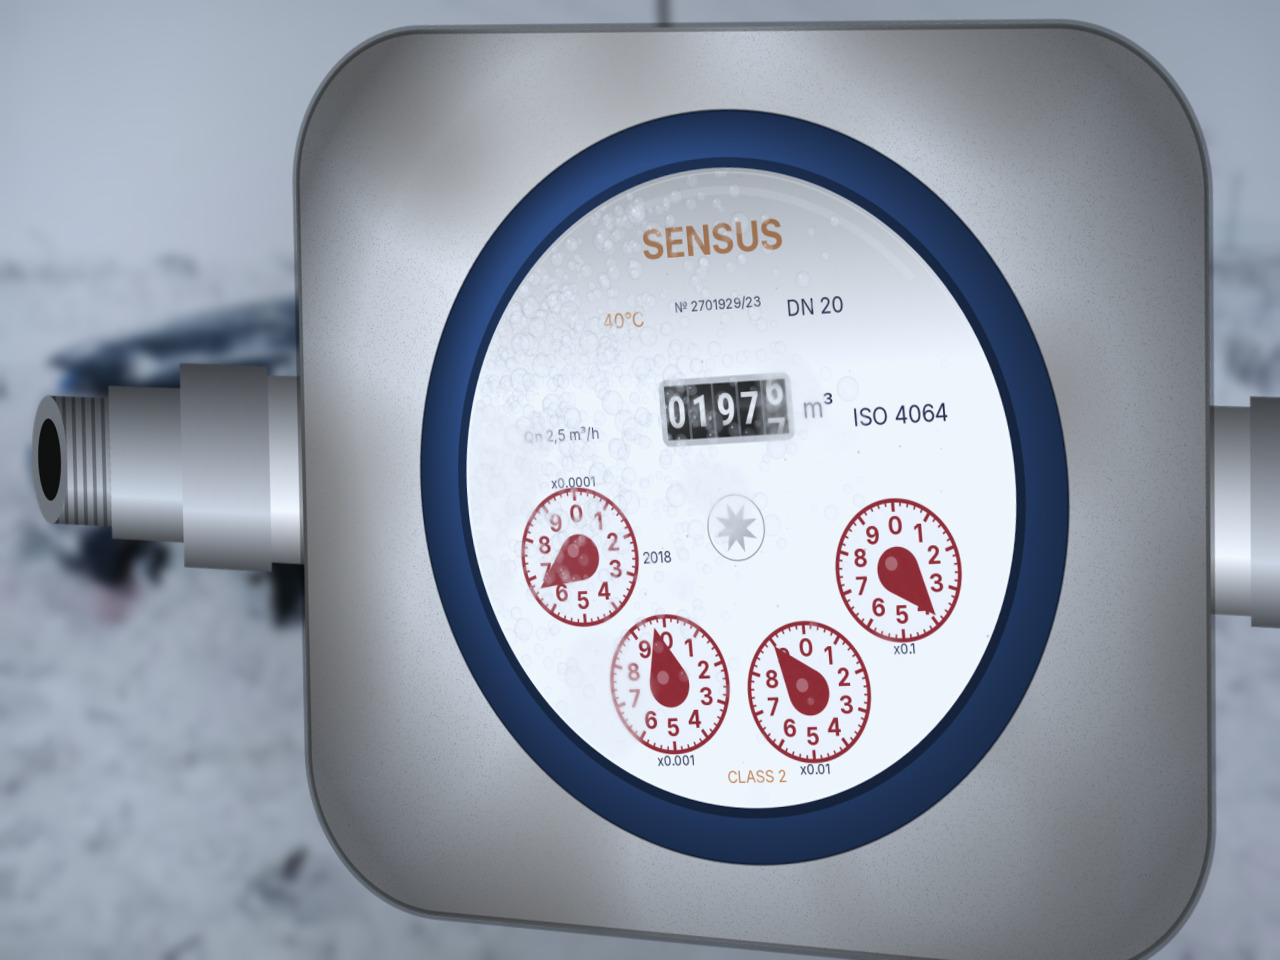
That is 1976.3896 m³
